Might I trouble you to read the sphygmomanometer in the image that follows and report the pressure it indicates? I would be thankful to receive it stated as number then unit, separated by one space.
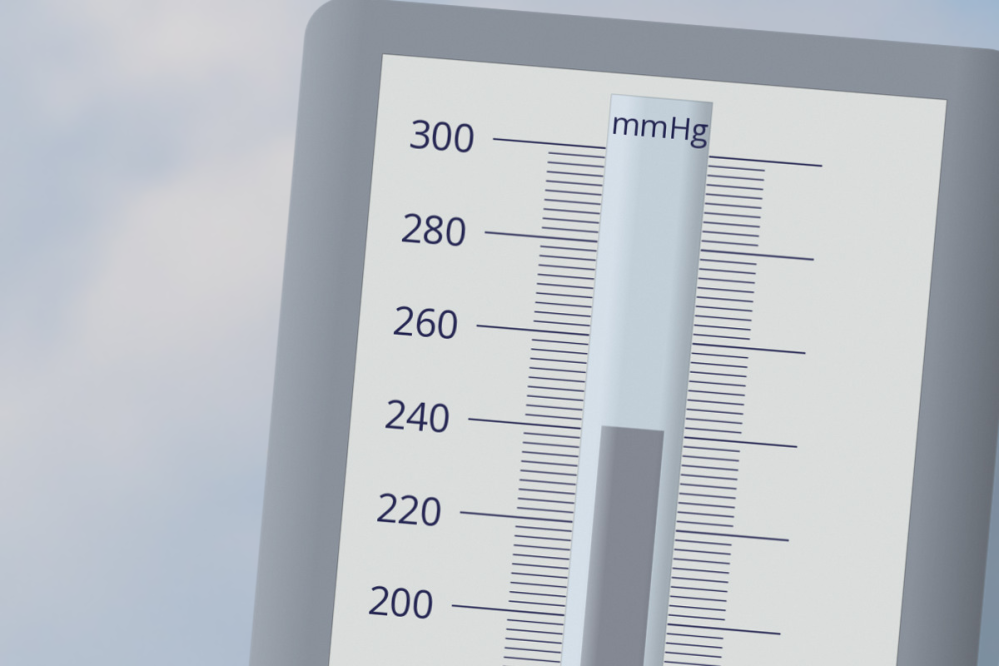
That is 241 mmHg
